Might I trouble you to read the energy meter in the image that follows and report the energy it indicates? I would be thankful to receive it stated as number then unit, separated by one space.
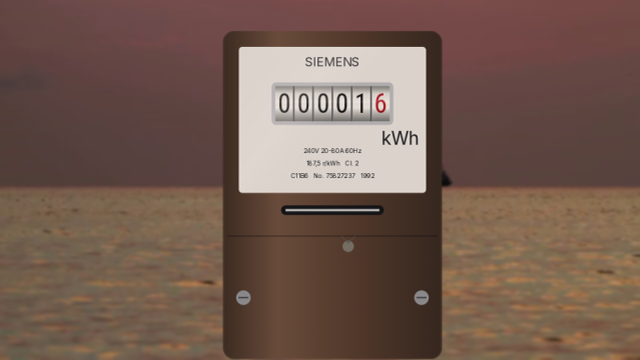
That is 1.6 kWh
